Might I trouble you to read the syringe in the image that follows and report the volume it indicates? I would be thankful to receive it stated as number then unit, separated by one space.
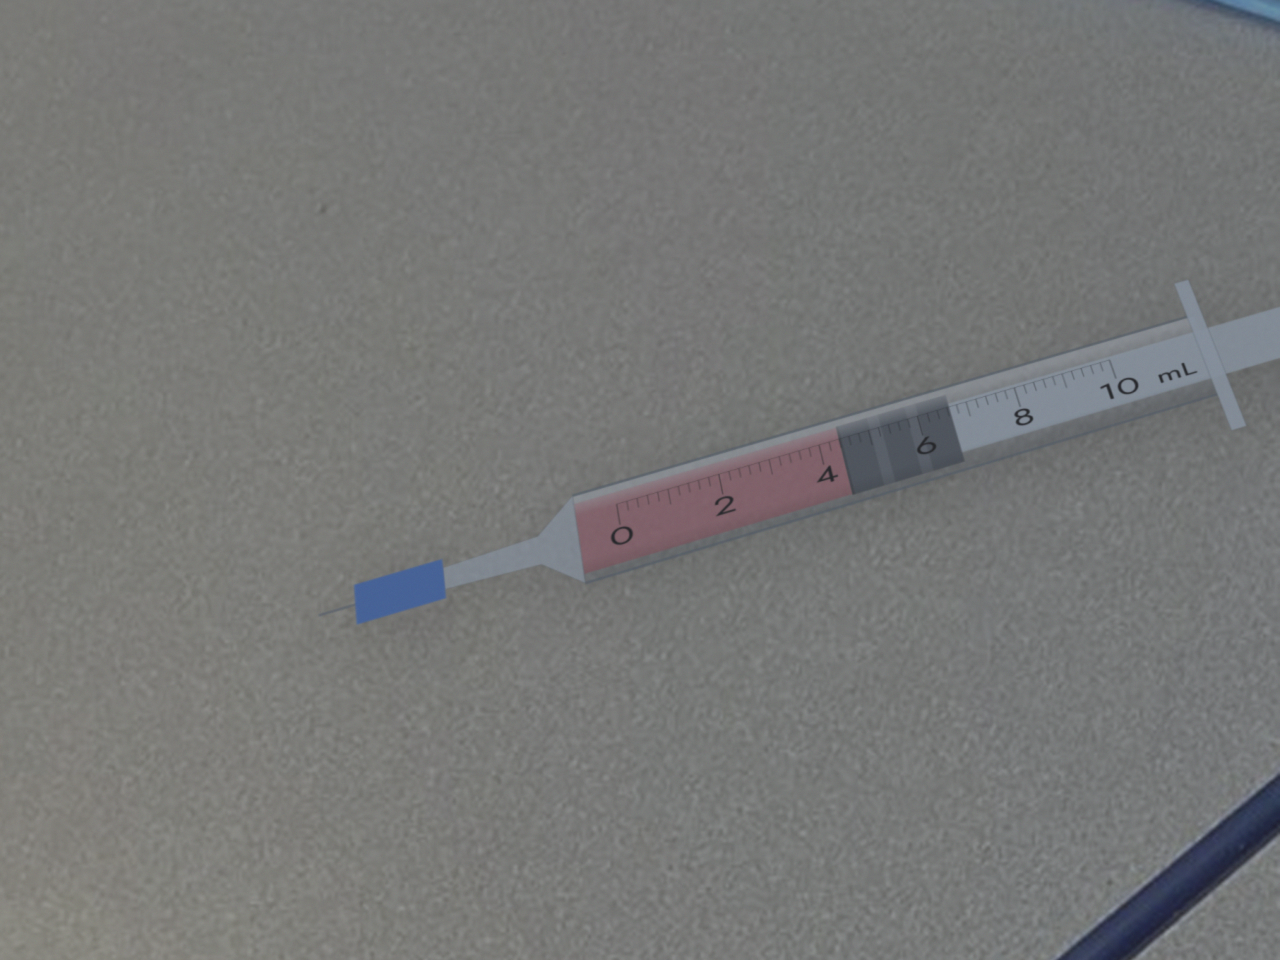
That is 4.4 mL
